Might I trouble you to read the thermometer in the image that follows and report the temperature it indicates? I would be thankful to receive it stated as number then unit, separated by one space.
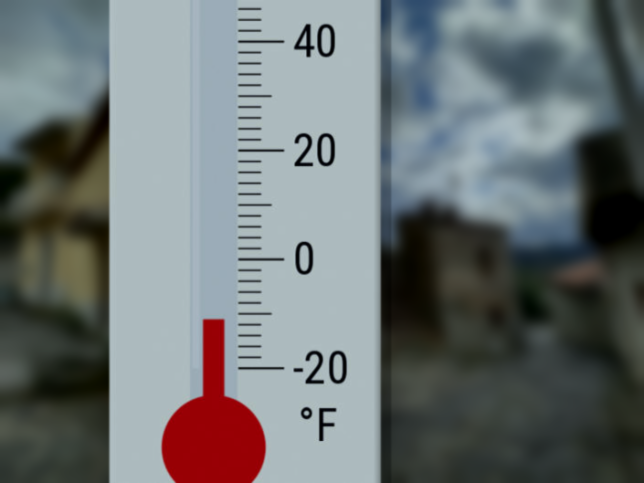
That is -11 °F
